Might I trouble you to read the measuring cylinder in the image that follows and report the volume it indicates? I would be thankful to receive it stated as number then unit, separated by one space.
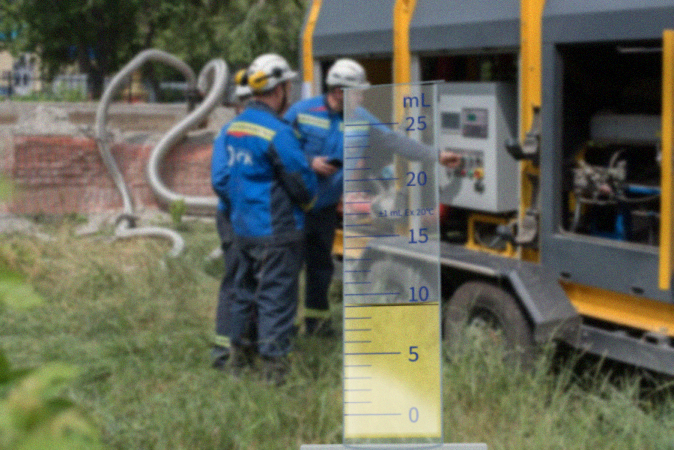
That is 9 mL
